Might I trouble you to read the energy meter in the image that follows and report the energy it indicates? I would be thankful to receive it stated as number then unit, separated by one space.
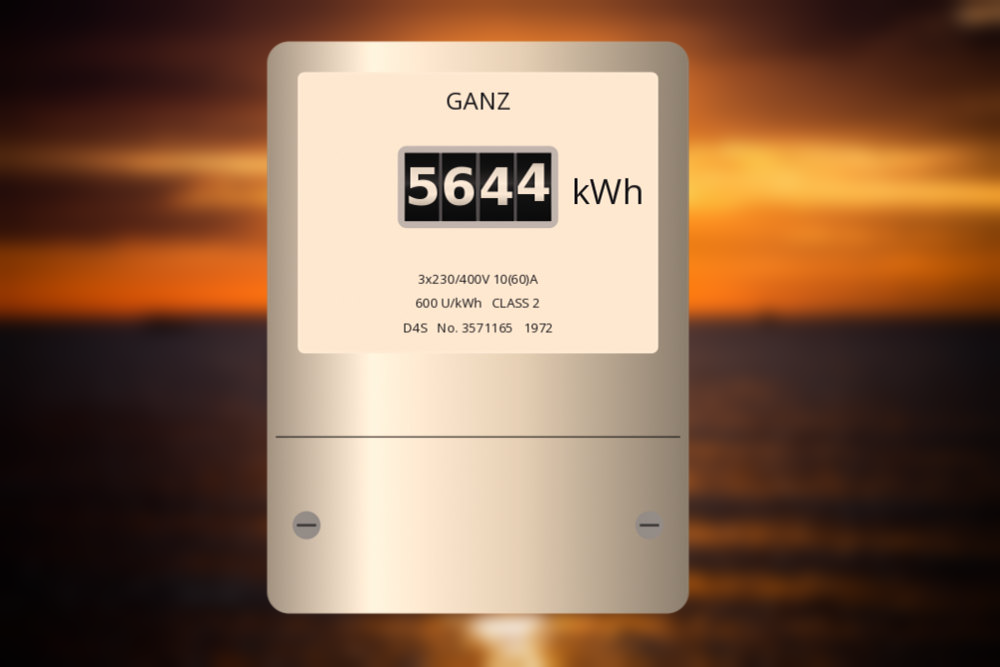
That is 5644 kWh
